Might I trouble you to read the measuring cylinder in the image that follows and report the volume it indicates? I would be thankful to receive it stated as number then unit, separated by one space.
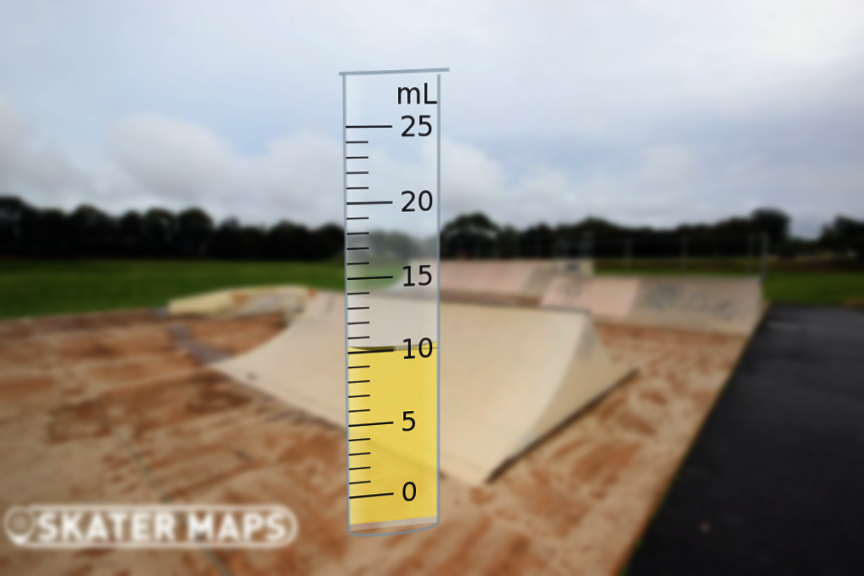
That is 10 mL
